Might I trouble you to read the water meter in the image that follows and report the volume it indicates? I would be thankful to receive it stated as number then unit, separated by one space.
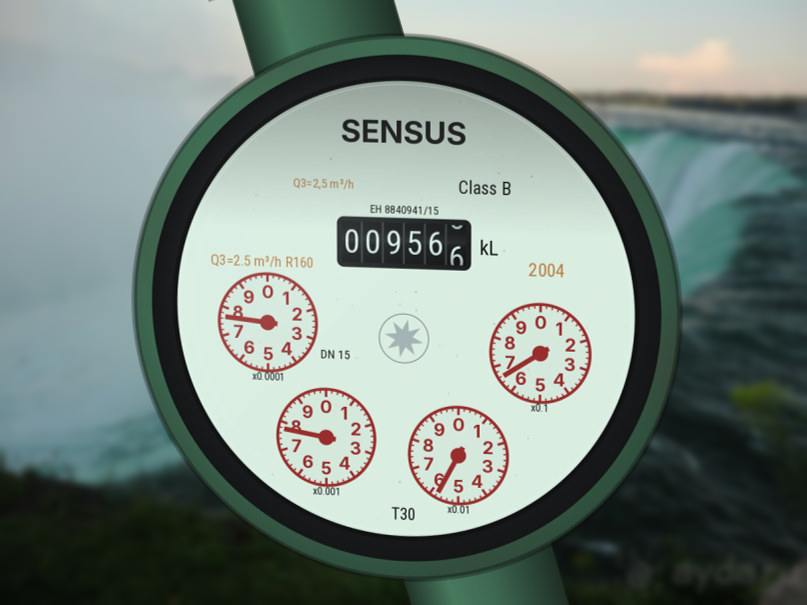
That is 9565.6577 kL
